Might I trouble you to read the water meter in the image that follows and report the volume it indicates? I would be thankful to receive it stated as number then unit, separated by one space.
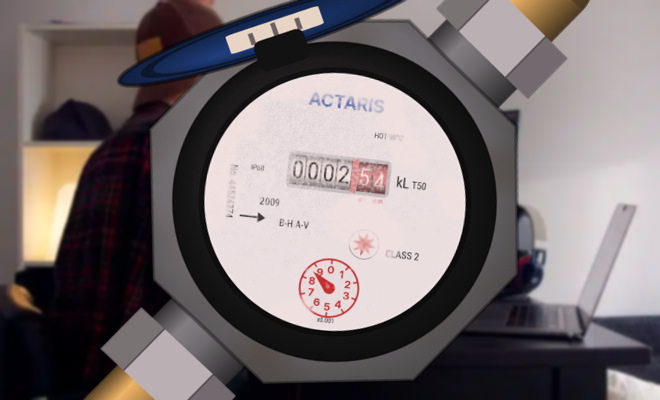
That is 2.538 kL
